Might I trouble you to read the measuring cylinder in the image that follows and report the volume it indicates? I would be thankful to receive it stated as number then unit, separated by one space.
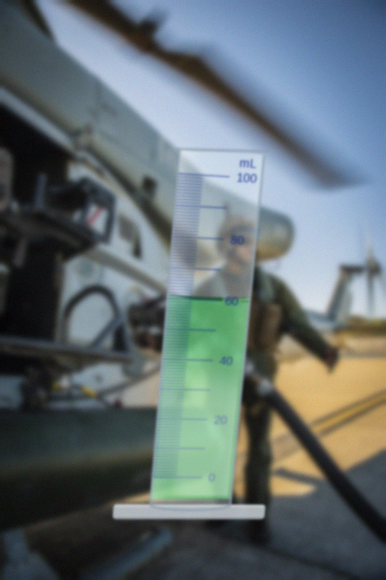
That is 60 mL
